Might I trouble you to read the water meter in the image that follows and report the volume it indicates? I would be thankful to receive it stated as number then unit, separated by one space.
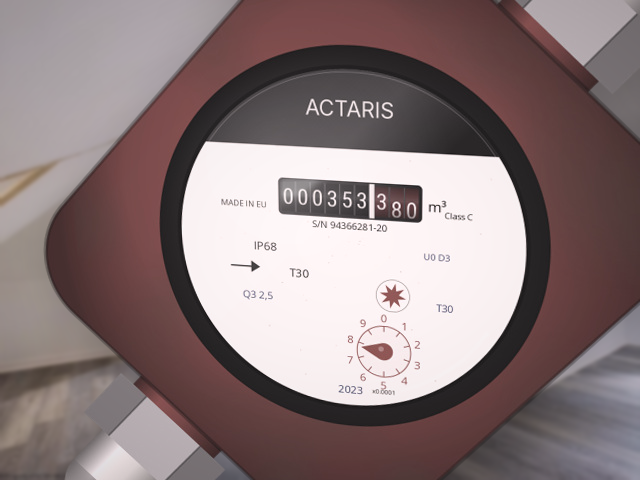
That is 353.3797 m³
